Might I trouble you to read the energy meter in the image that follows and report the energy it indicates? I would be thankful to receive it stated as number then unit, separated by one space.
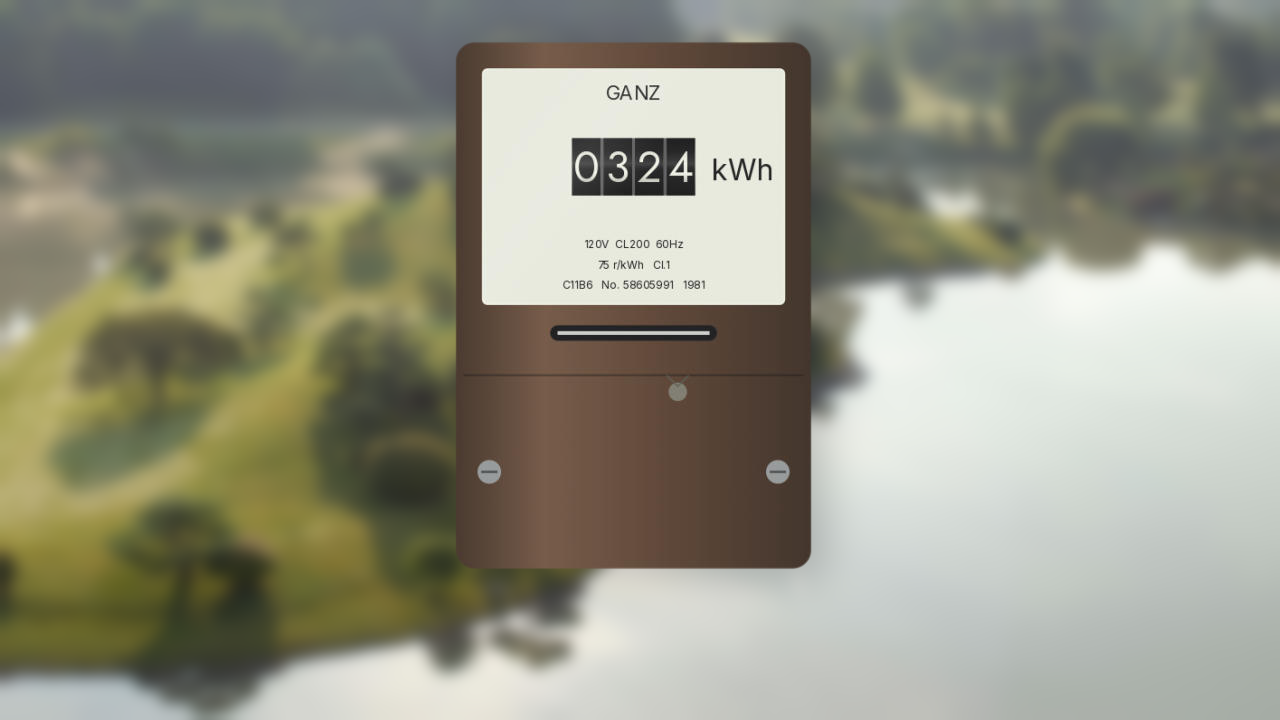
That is 324 kWh
